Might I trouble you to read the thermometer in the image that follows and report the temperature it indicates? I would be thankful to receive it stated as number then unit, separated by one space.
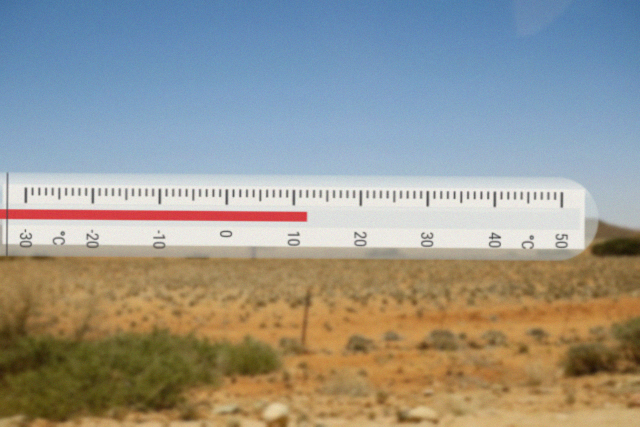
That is 12 °C
